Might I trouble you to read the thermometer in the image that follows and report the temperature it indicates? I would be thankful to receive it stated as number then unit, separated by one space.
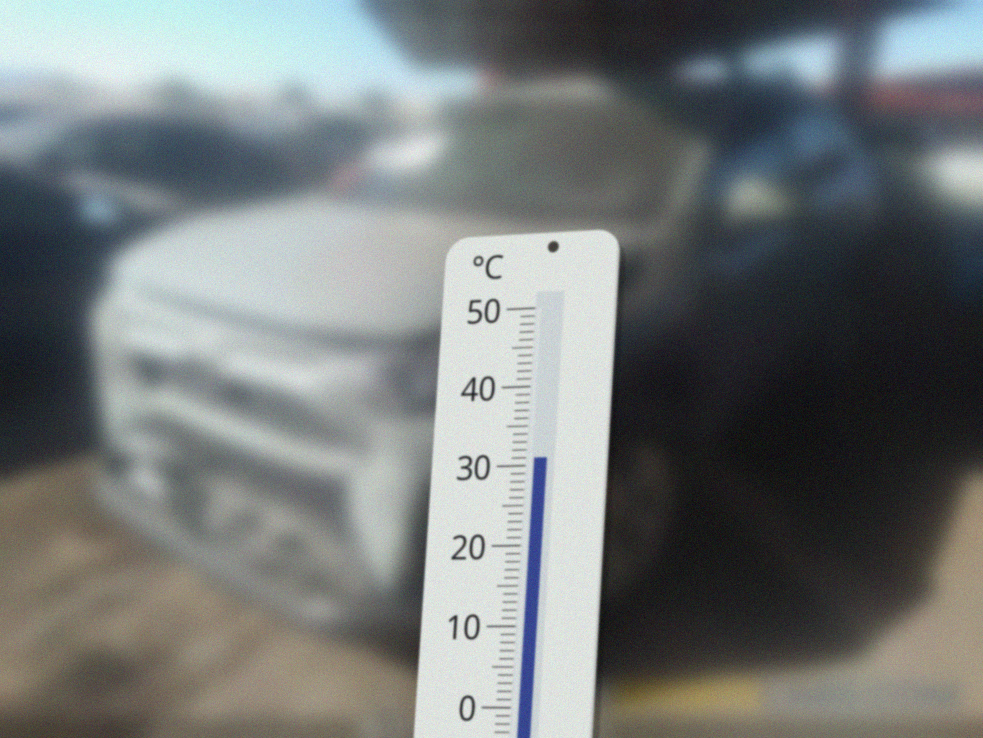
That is 31 °C
